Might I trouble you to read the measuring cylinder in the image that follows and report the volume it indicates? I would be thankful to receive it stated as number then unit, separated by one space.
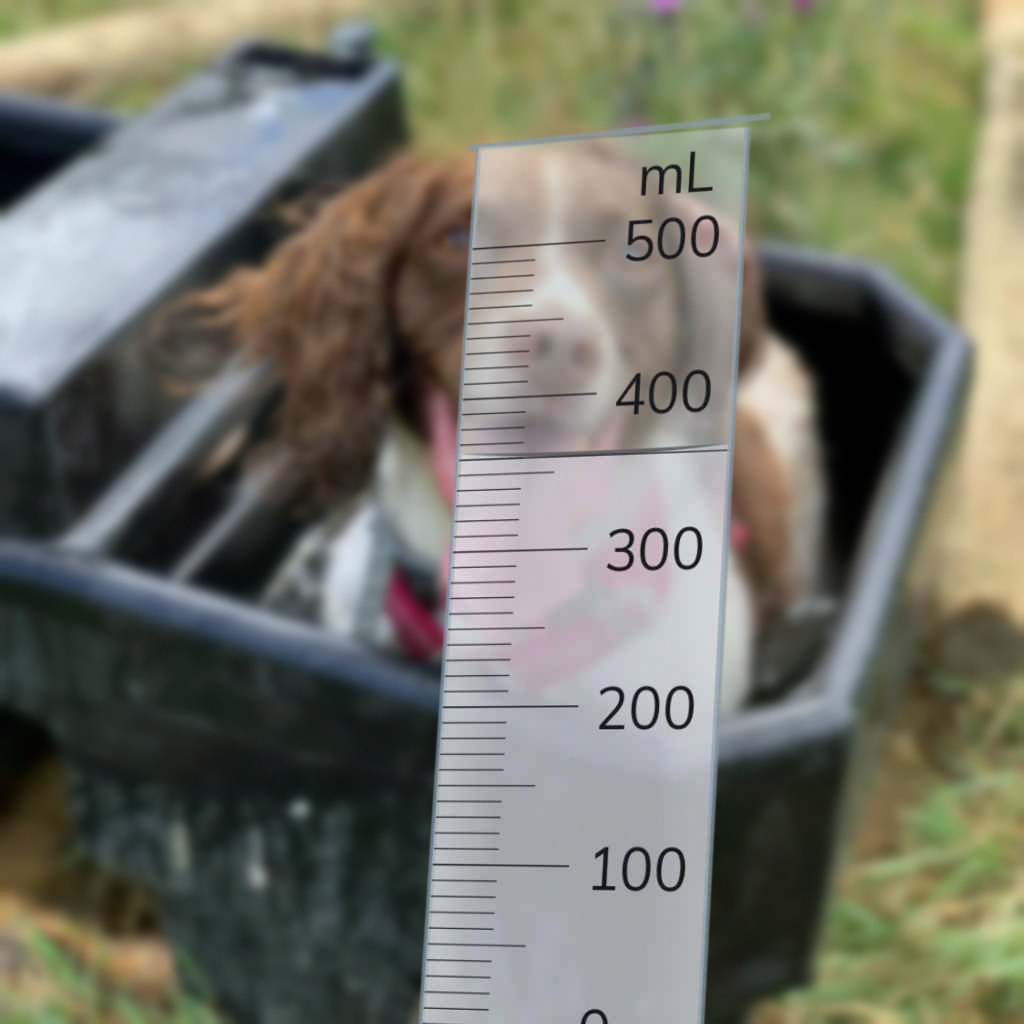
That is 360 mL
